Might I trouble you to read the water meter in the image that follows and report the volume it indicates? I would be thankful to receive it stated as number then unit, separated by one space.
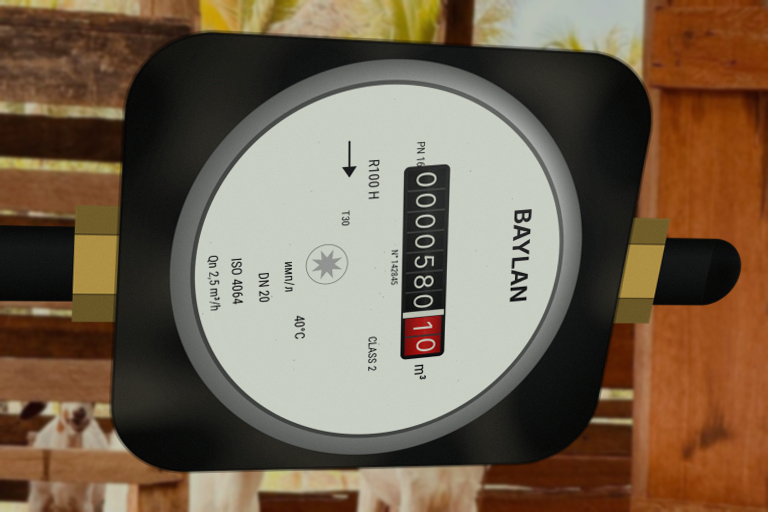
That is 580.10 m³
